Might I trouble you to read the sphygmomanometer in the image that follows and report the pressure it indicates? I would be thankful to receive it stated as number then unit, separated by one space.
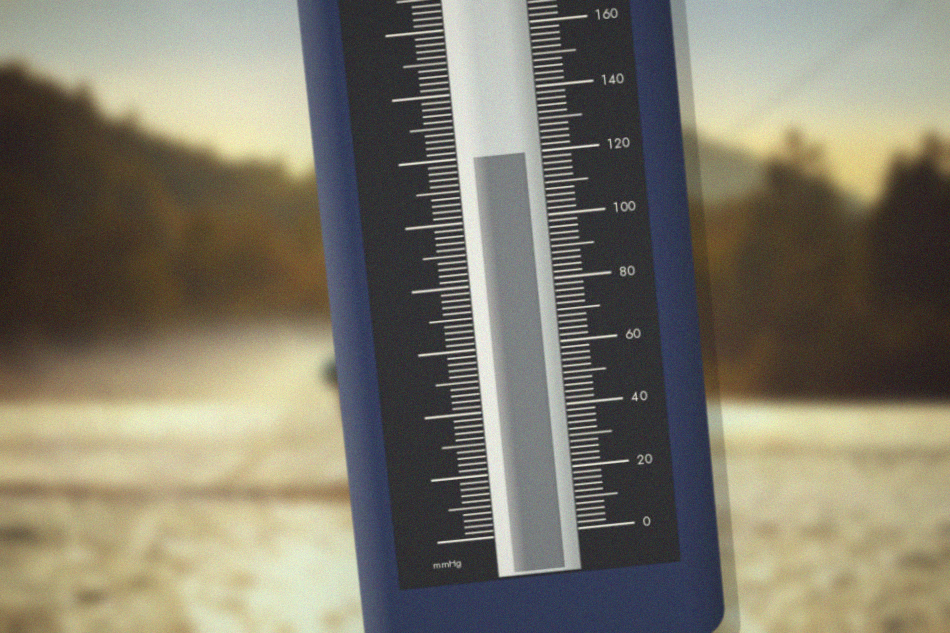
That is 120 mmHg
